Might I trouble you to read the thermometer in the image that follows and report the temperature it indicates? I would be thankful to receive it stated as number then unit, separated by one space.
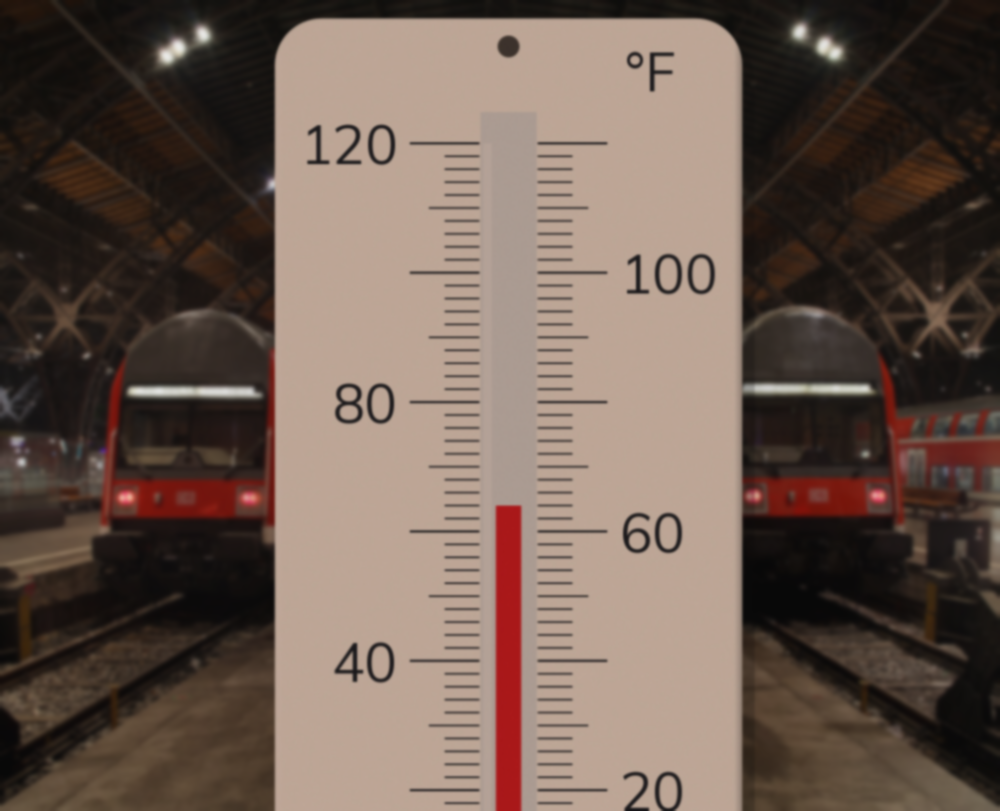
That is 64 °F
